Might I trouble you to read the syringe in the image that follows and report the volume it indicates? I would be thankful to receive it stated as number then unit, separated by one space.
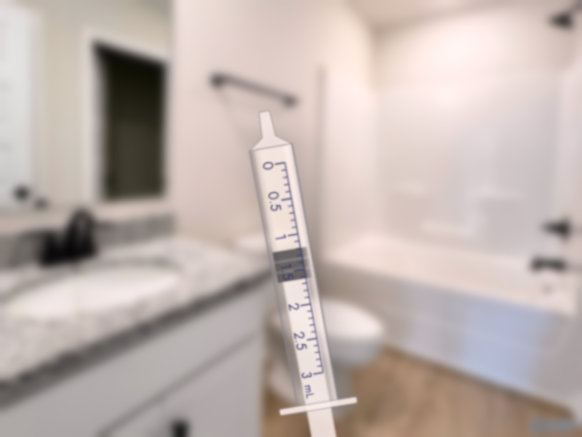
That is 1.2 mL
